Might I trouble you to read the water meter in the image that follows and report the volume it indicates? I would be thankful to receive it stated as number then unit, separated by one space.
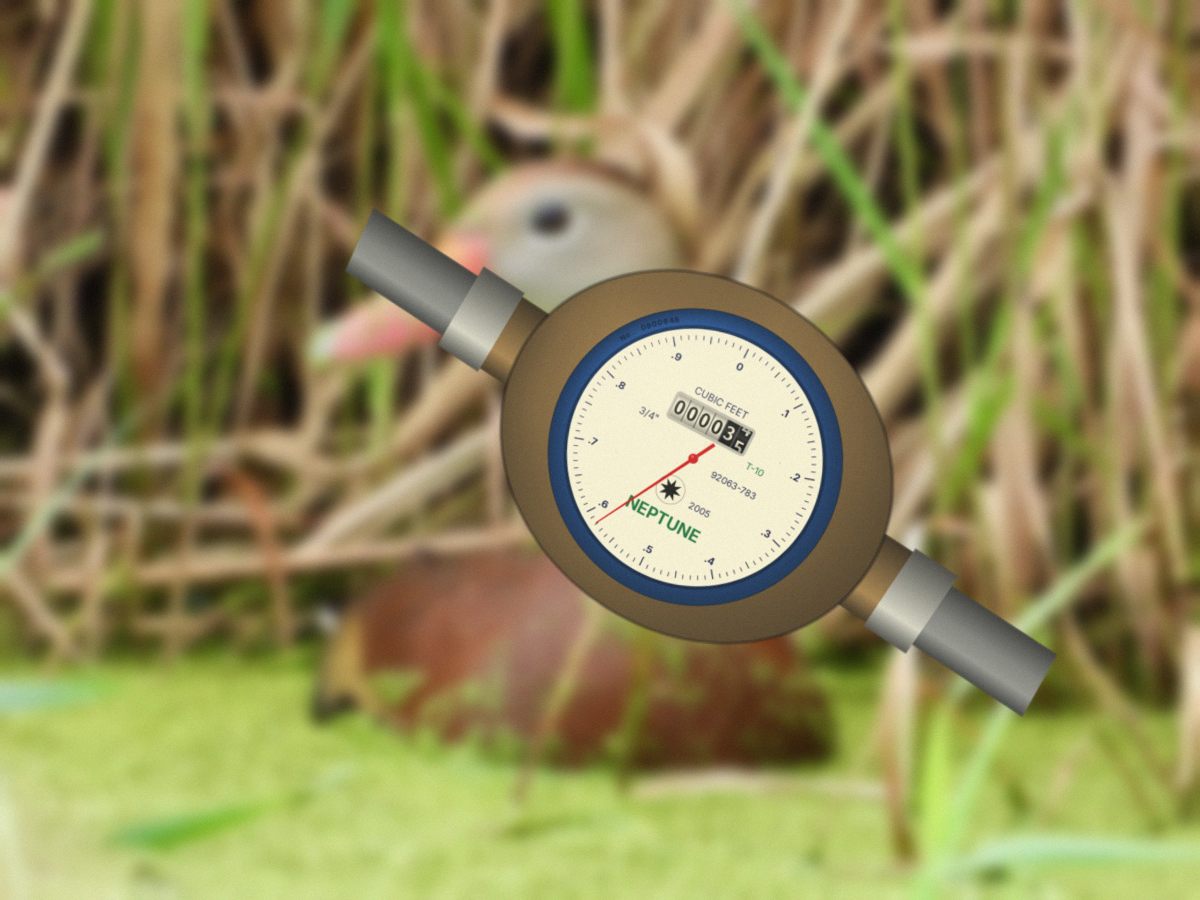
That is 34.58 ft³
